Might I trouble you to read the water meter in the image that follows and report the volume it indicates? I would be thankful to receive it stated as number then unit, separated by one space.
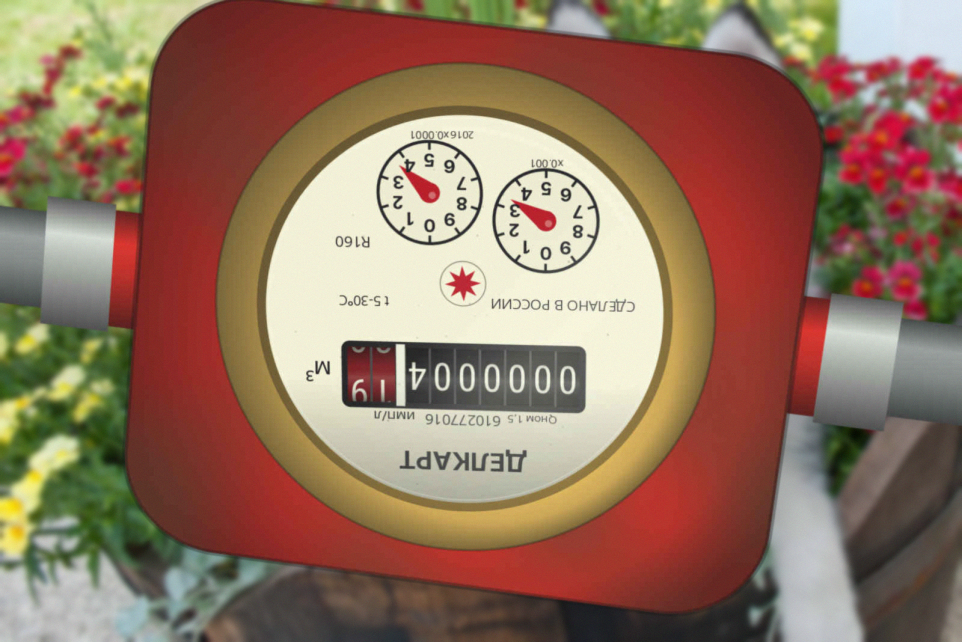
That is 4.1933 m³
